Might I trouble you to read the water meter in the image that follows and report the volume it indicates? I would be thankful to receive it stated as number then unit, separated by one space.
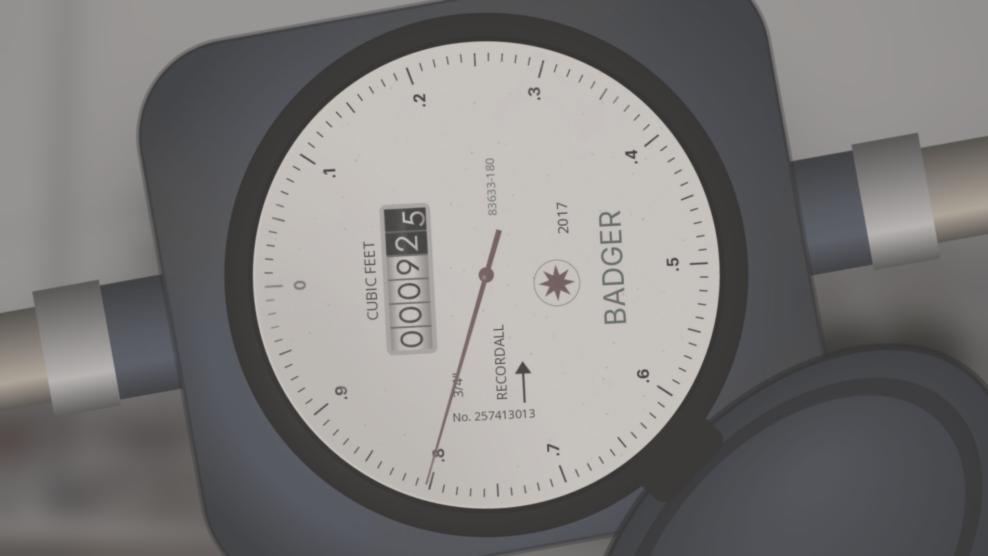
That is 924.80 ft³
